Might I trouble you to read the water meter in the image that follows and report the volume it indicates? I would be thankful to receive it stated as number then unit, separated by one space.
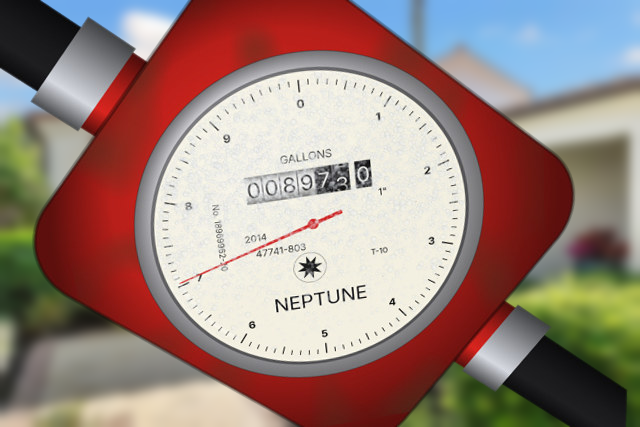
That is 89727.0 gal
